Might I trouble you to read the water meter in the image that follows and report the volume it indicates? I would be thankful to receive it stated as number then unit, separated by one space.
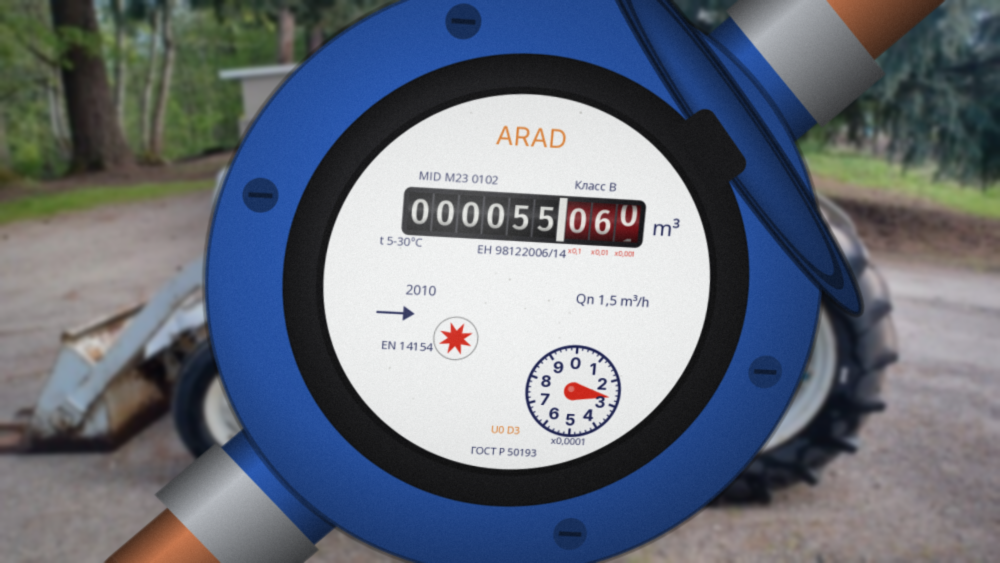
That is 55.0602 m³
